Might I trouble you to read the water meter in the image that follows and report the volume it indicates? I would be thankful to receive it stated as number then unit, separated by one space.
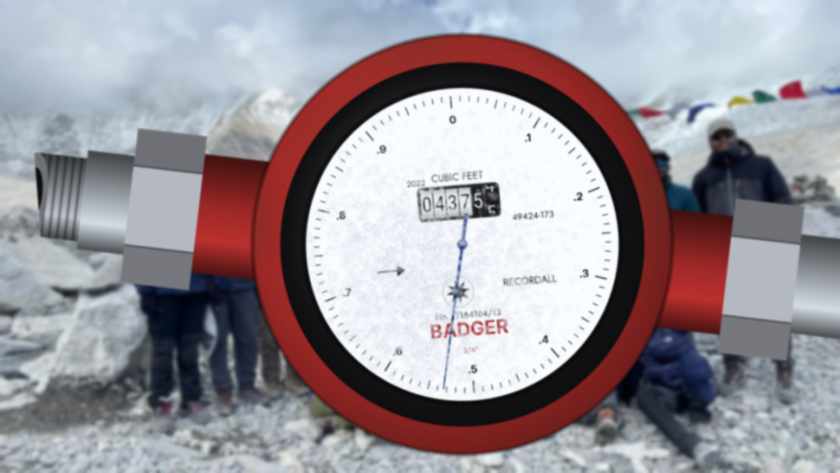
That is 43754.53 ft³
